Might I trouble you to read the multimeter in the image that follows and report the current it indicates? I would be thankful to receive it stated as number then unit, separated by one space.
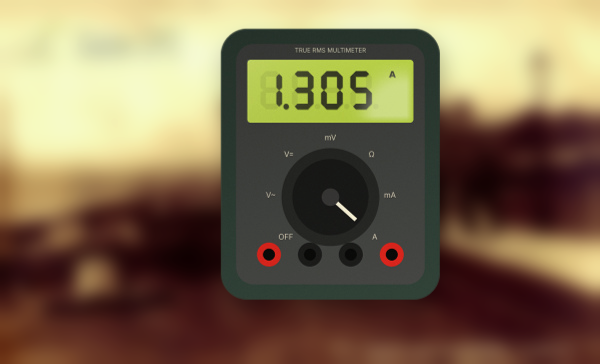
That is 1.305 A
